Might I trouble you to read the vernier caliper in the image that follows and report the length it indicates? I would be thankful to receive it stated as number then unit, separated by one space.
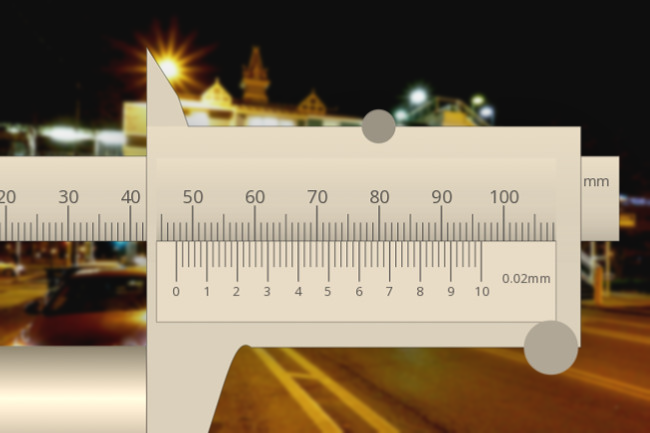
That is 47.4 mm
